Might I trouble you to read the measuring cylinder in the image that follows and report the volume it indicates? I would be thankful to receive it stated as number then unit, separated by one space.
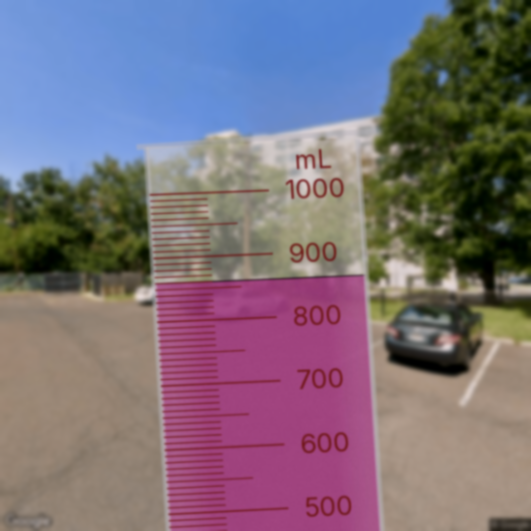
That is 860 mL
